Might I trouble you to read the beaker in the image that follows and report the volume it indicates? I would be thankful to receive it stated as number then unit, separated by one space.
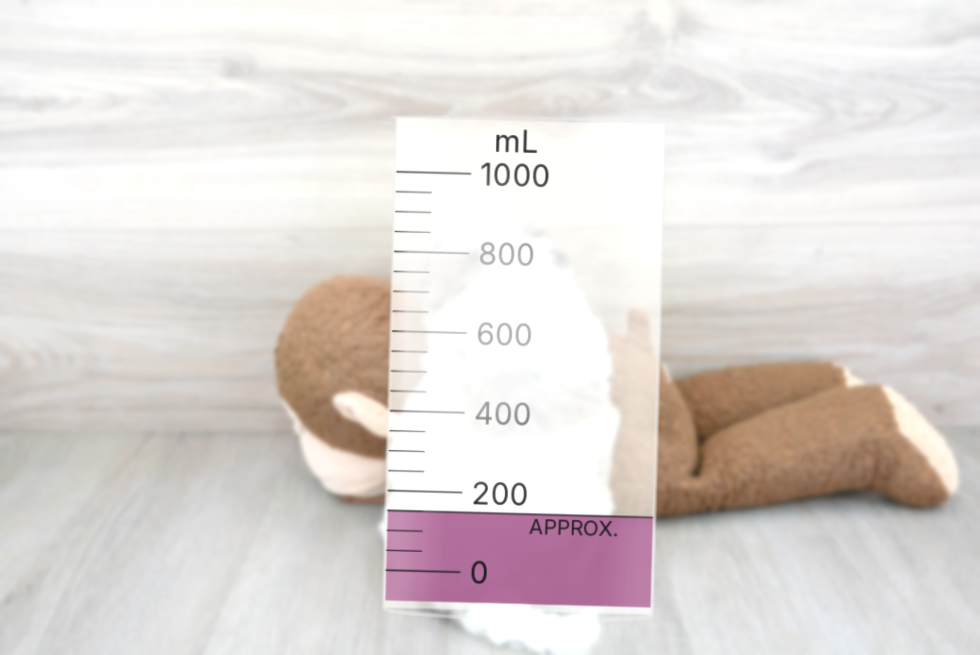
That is 150 mL
